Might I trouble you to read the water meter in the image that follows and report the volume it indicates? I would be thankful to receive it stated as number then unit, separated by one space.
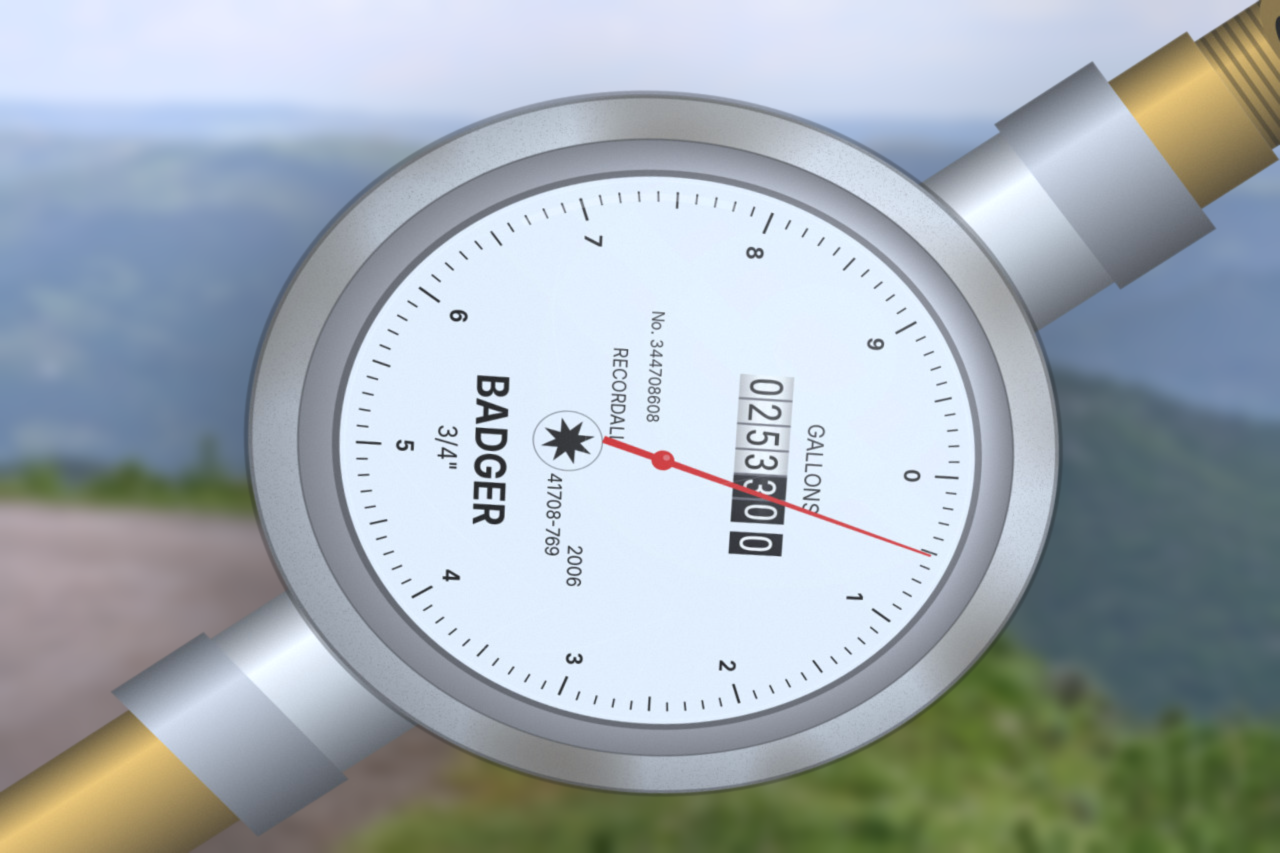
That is 253300.5 gal
